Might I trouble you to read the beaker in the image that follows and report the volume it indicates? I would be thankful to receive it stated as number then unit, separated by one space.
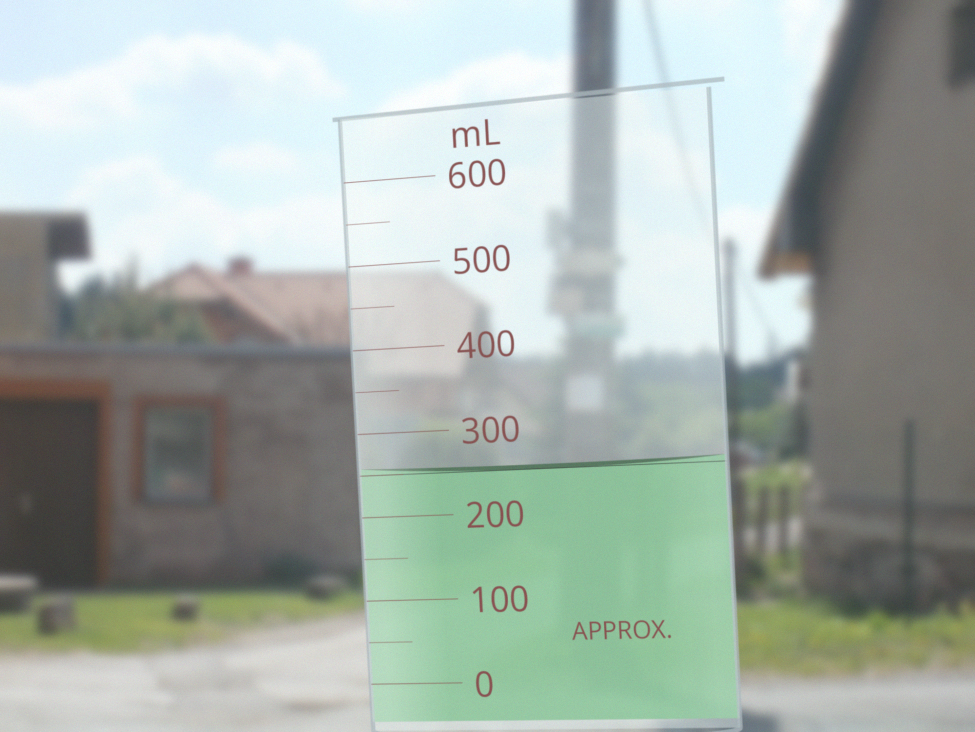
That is 250 mL
